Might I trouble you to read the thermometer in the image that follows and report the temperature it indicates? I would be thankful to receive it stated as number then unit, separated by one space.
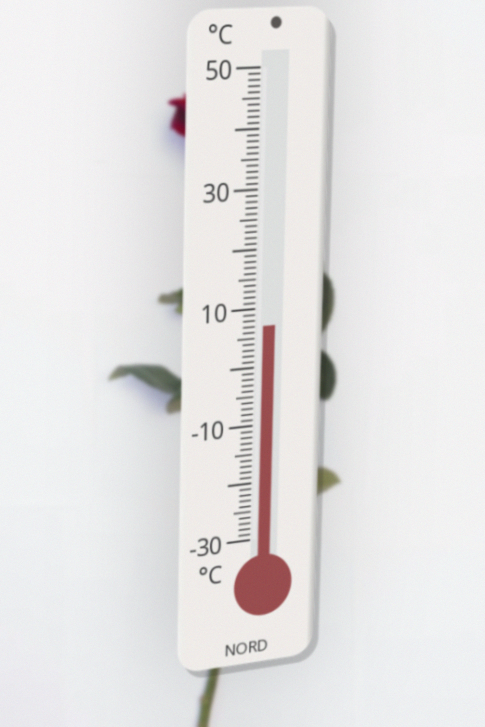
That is 7 °C
